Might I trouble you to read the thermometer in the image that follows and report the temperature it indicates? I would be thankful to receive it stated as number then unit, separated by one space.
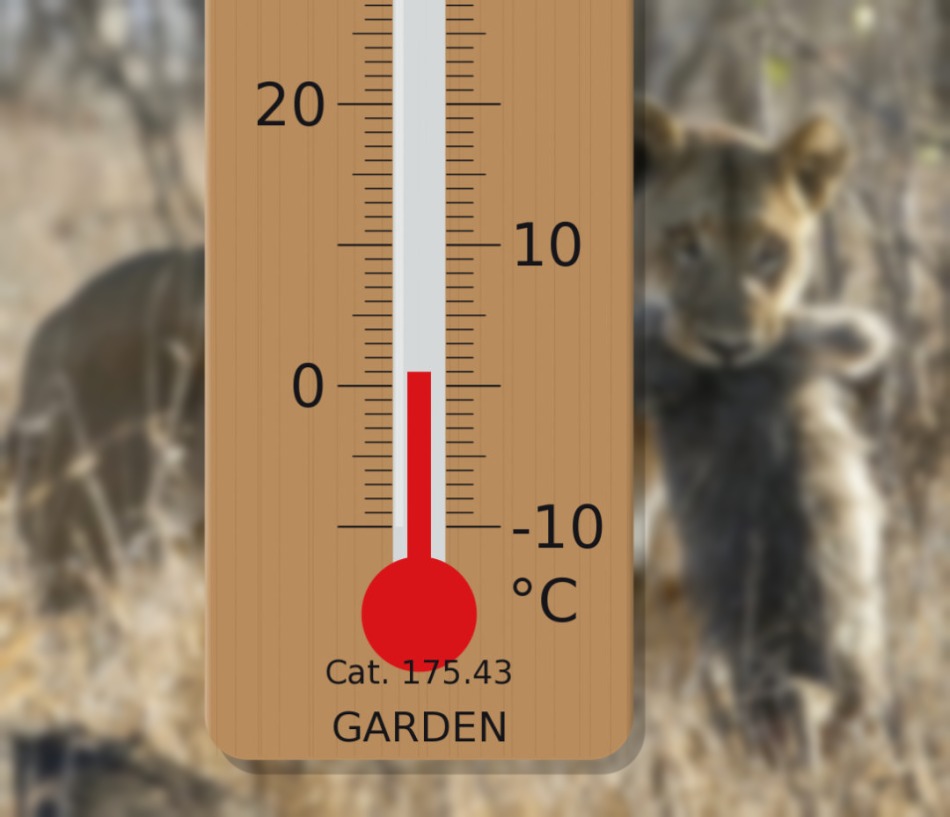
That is 1 °C
